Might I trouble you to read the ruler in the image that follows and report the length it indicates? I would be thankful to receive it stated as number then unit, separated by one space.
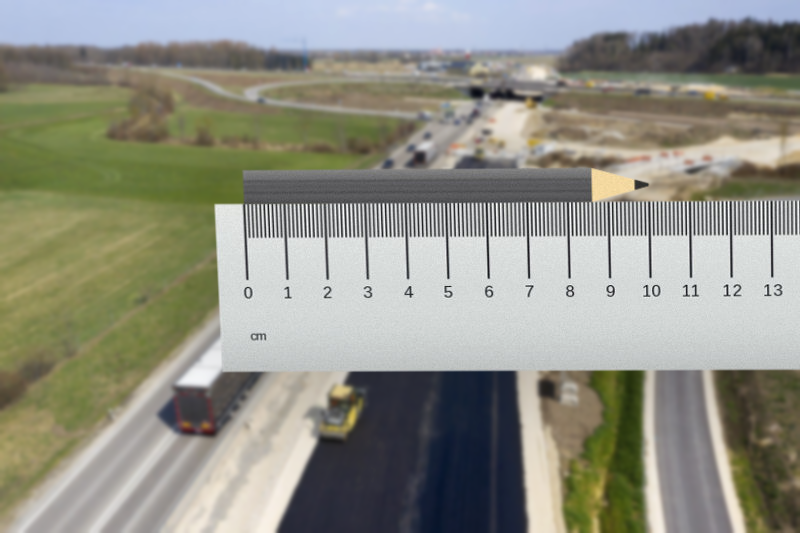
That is 10 cm
